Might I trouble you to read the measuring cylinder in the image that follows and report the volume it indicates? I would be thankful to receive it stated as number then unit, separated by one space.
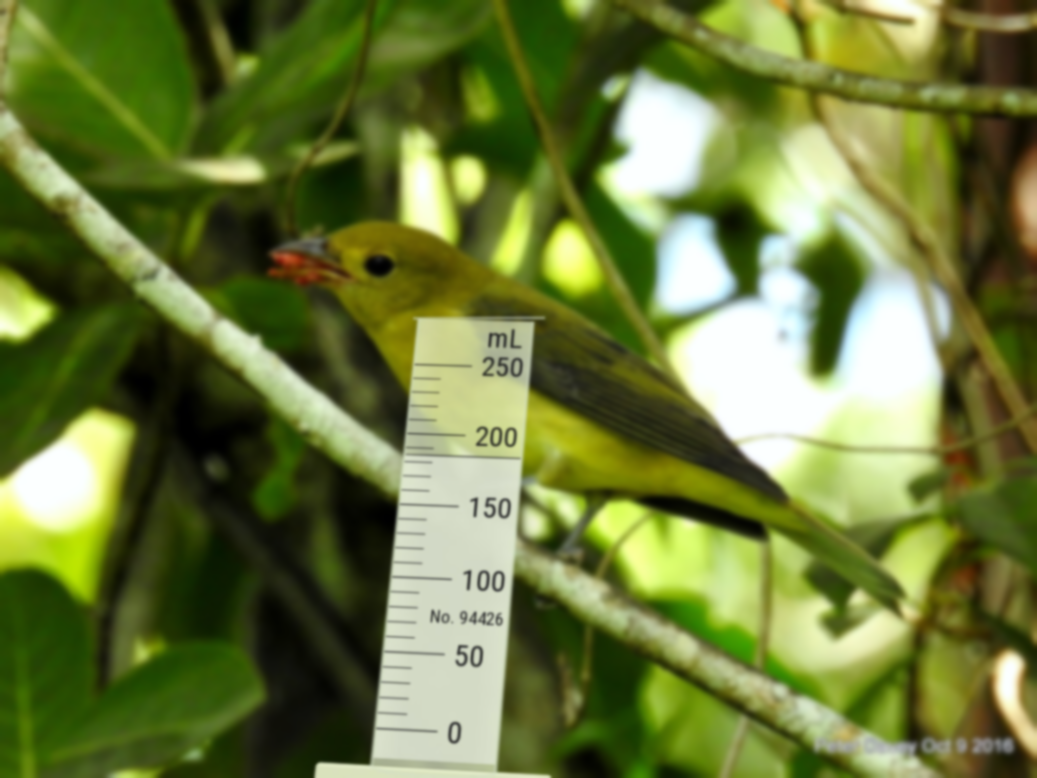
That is 185 mL
